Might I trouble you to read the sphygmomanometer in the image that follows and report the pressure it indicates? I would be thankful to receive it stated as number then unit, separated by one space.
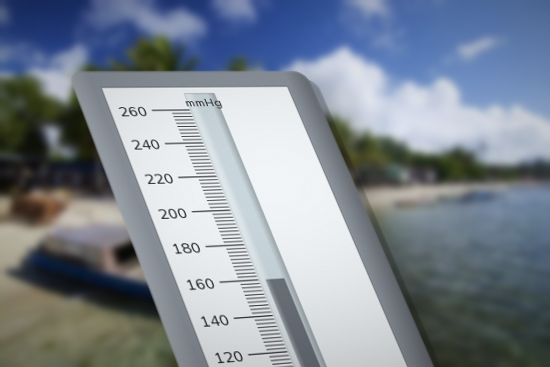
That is 160 mmHg
